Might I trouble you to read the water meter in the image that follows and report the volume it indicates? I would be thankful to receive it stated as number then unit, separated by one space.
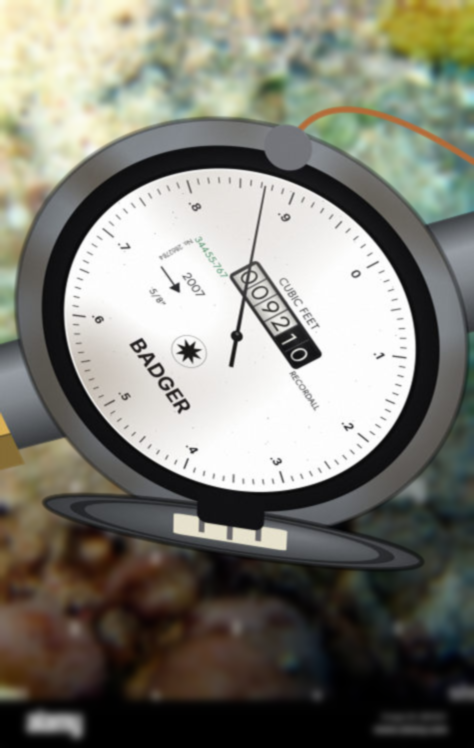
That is 9209.87 ft³
